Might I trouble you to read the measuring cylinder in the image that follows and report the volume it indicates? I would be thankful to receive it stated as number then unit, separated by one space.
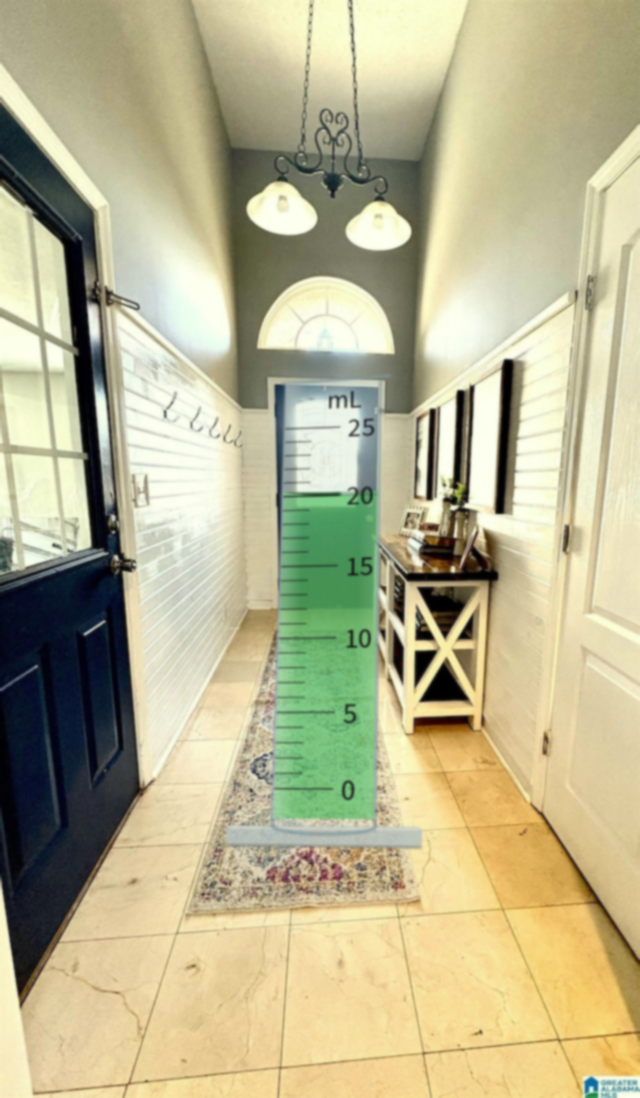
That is 20 mL
